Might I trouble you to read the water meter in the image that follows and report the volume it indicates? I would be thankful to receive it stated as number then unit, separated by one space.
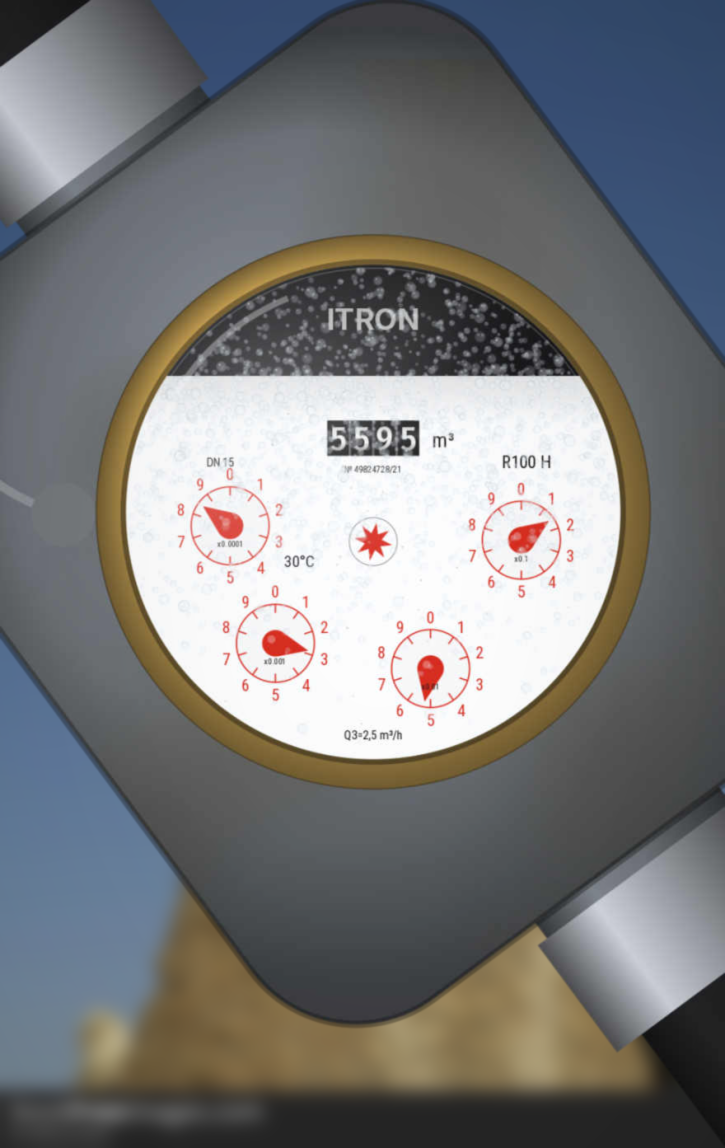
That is 5595.1528 m³
